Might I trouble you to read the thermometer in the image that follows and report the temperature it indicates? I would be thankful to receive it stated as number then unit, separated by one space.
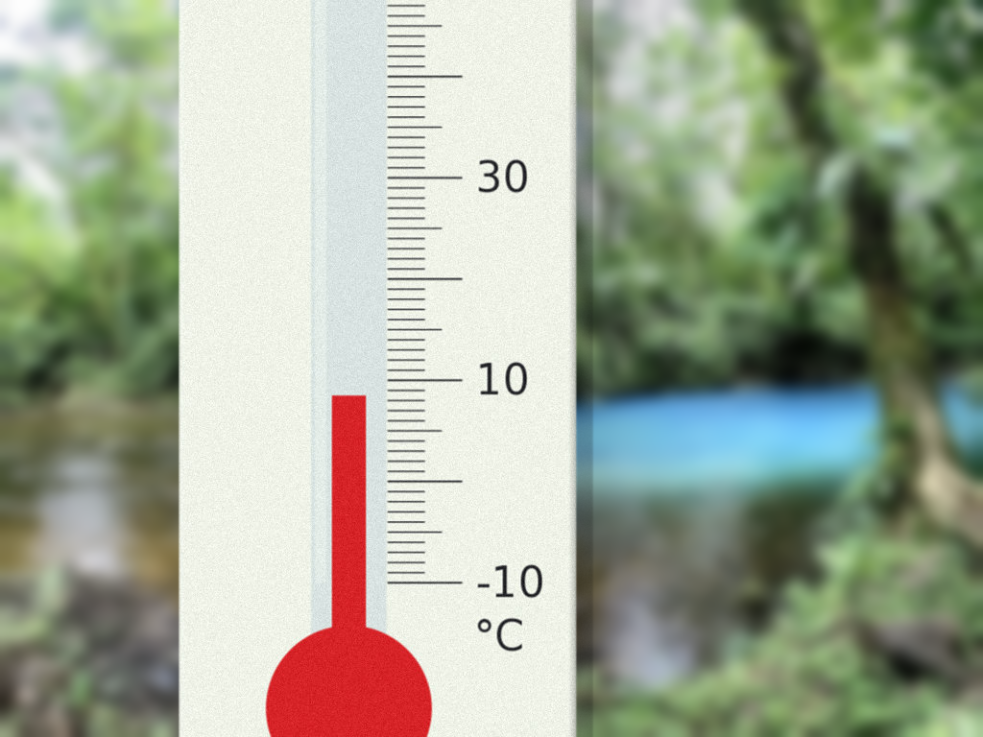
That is 8.5 °C
